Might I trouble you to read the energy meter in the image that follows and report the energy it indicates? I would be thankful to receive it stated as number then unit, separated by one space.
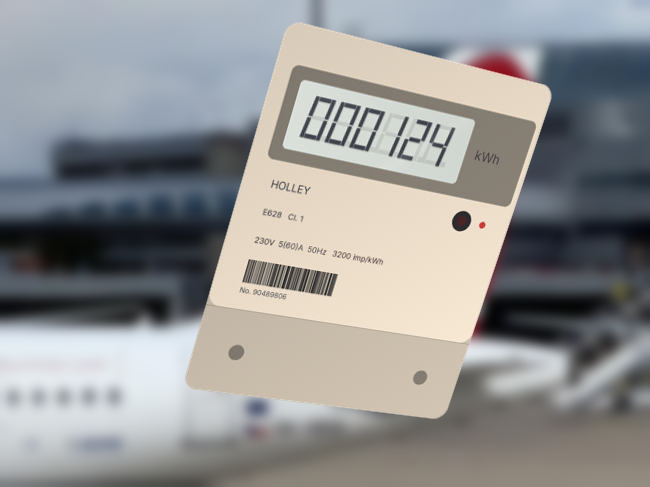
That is 124 kWh
